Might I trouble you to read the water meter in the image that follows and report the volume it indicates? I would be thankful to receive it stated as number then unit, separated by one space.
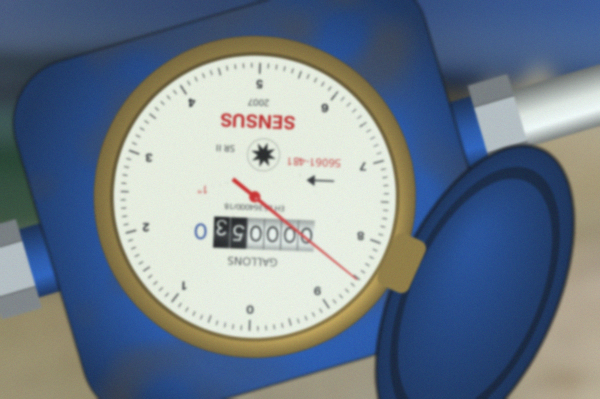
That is 528.5 gal
